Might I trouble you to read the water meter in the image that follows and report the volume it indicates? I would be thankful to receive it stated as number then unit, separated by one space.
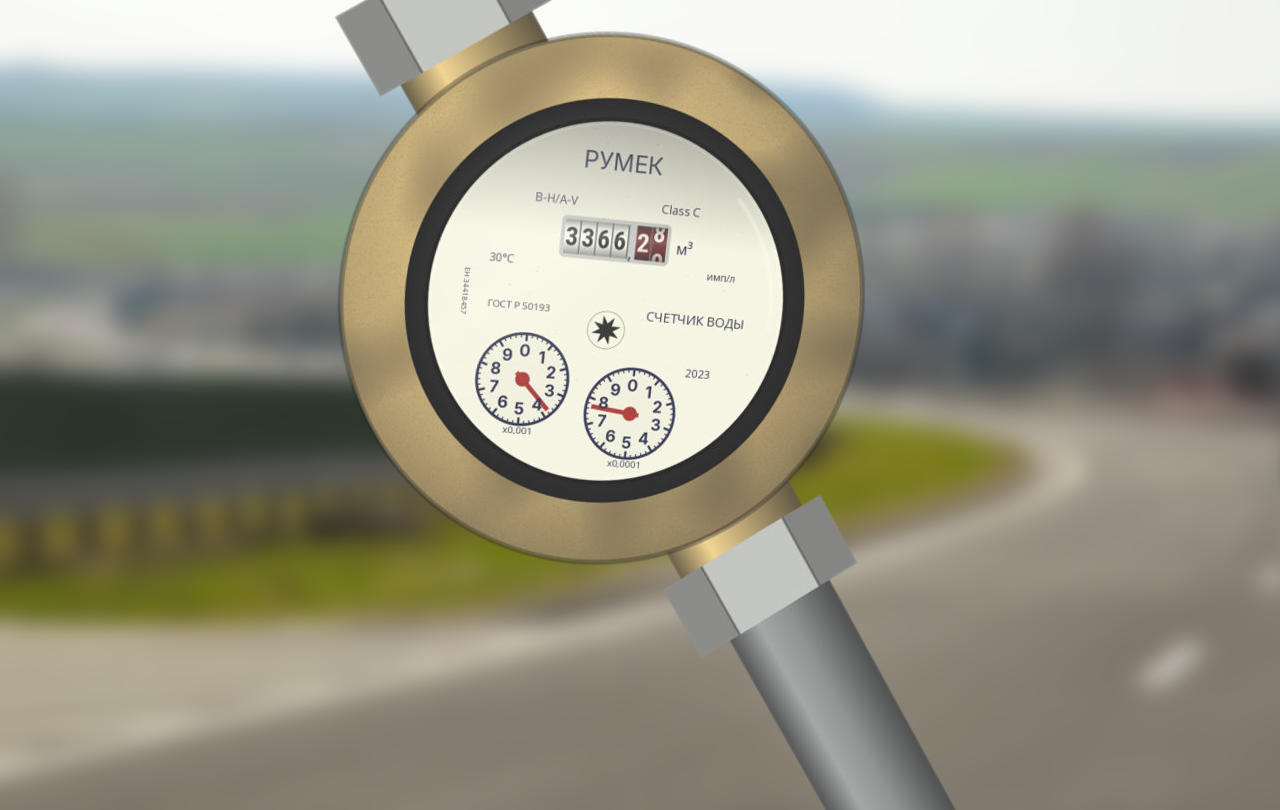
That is 3366.2837 m³
